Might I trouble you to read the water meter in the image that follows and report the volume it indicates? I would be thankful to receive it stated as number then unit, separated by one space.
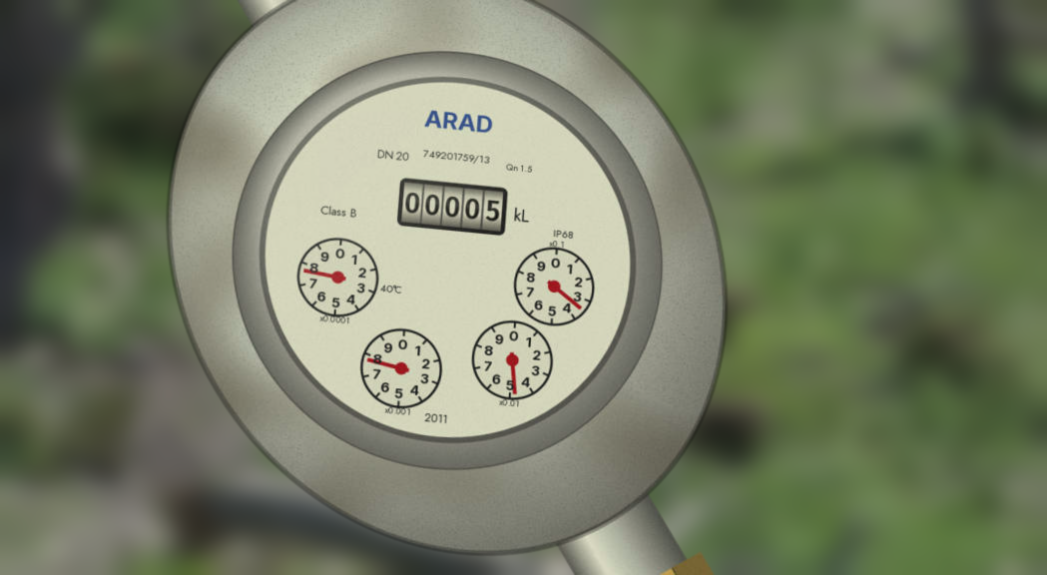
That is 5.3477 kL
